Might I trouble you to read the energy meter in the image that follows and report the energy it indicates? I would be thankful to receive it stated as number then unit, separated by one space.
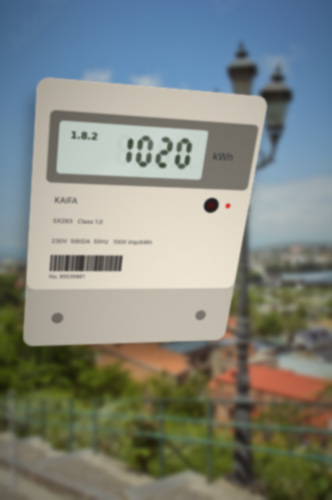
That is 1020 kWh
